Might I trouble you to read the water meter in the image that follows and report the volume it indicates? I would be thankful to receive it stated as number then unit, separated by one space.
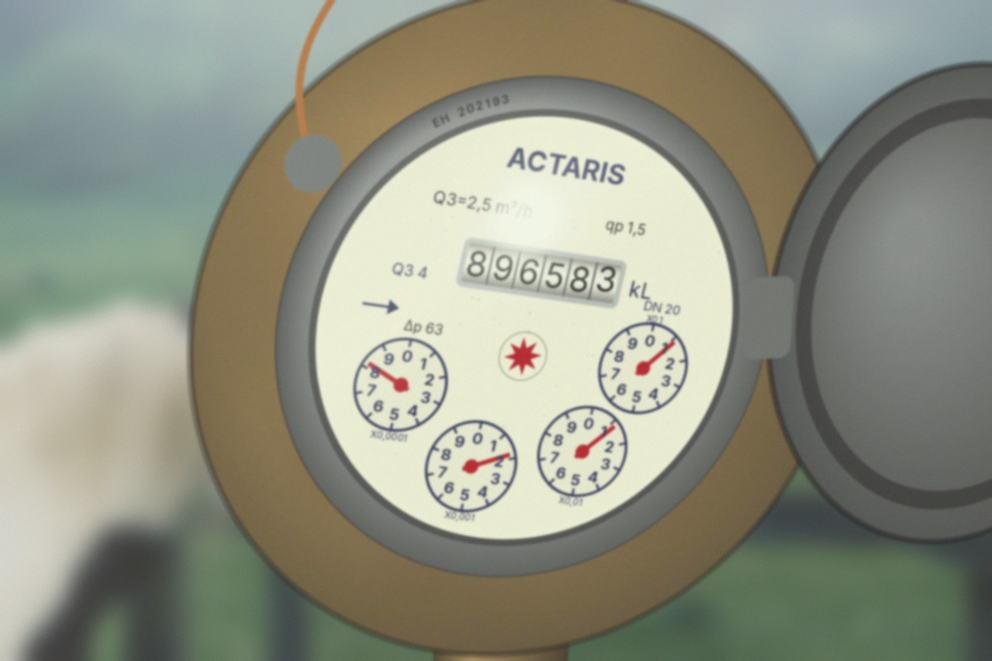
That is 896583.1118 kL
